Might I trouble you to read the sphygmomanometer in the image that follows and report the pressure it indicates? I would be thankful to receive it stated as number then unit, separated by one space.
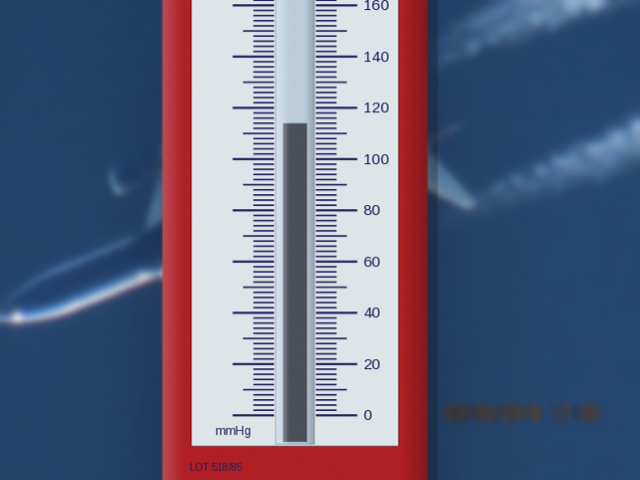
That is 114 mmHg
